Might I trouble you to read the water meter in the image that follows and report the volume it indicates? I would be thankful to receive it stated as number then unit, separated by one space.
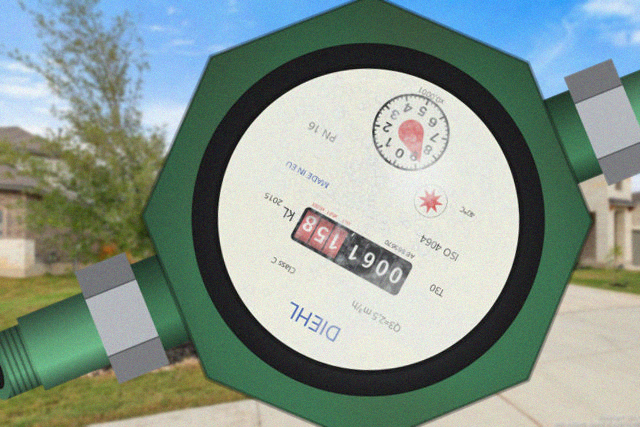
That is 61.1578 kL
